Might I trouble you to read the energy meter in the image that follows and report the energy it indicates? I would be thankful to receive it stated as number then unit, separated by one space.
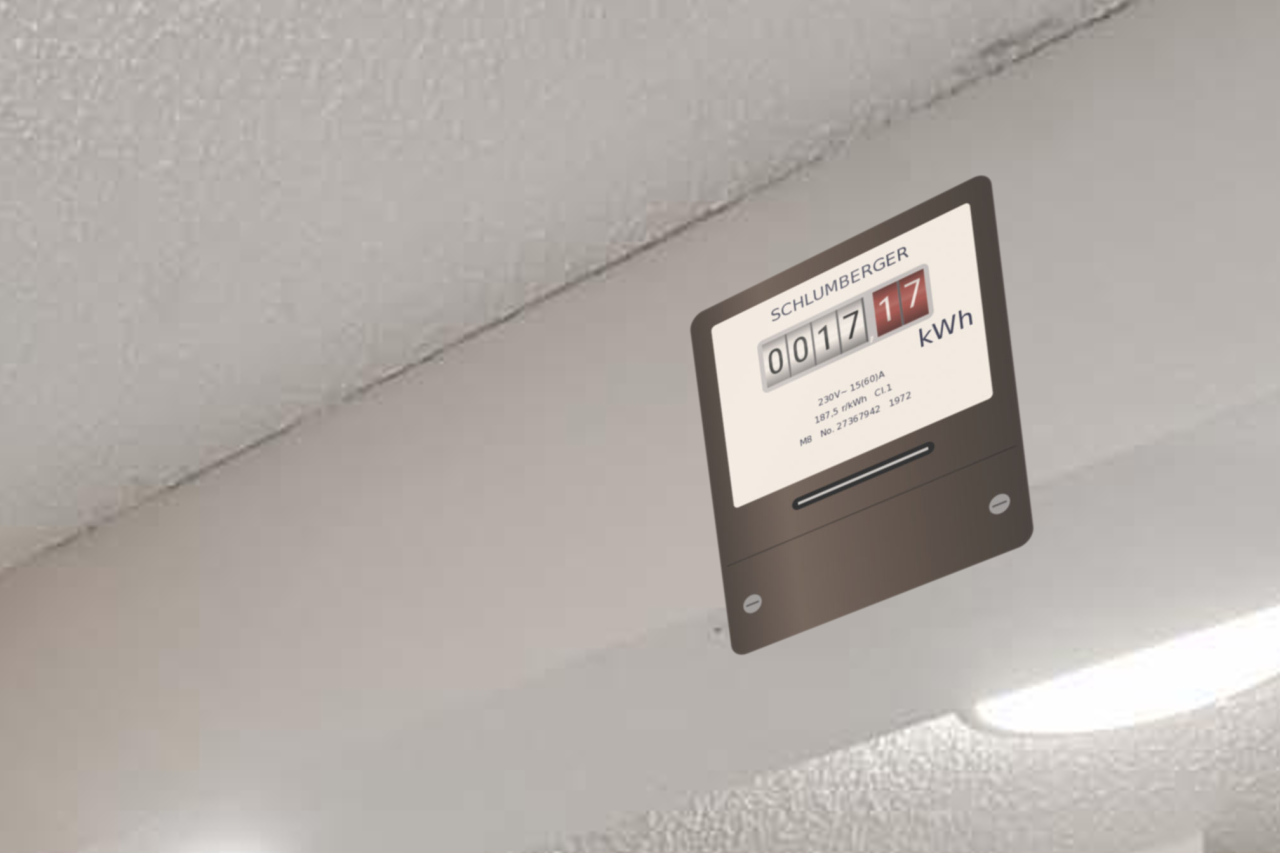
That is 17.17 kWh
